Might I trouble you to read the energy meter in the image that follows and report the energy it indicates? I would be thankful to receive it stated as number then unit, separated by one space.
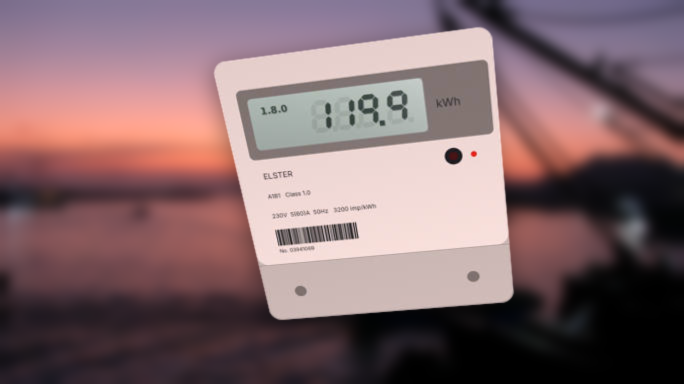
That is 119.9 kWh
